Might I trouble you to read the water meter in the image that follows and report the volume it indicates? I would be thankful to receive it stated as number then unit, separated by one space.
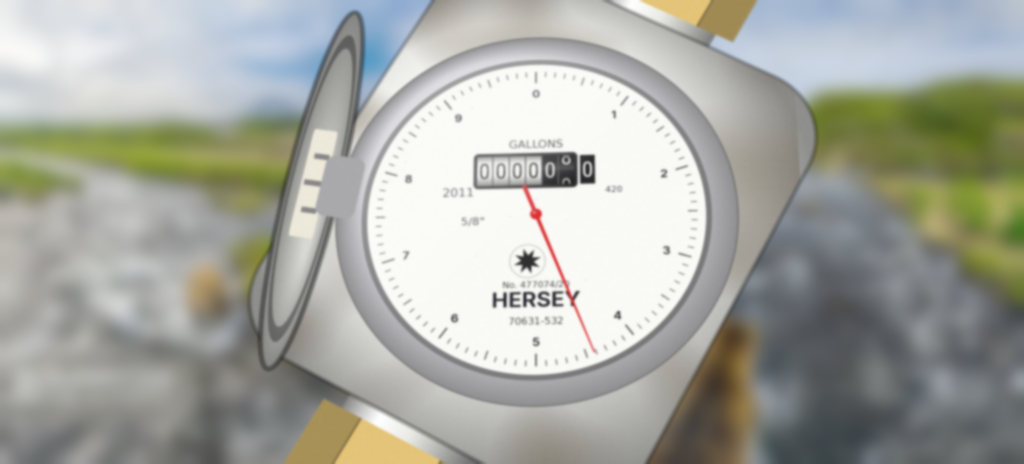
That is 84.4 gal
